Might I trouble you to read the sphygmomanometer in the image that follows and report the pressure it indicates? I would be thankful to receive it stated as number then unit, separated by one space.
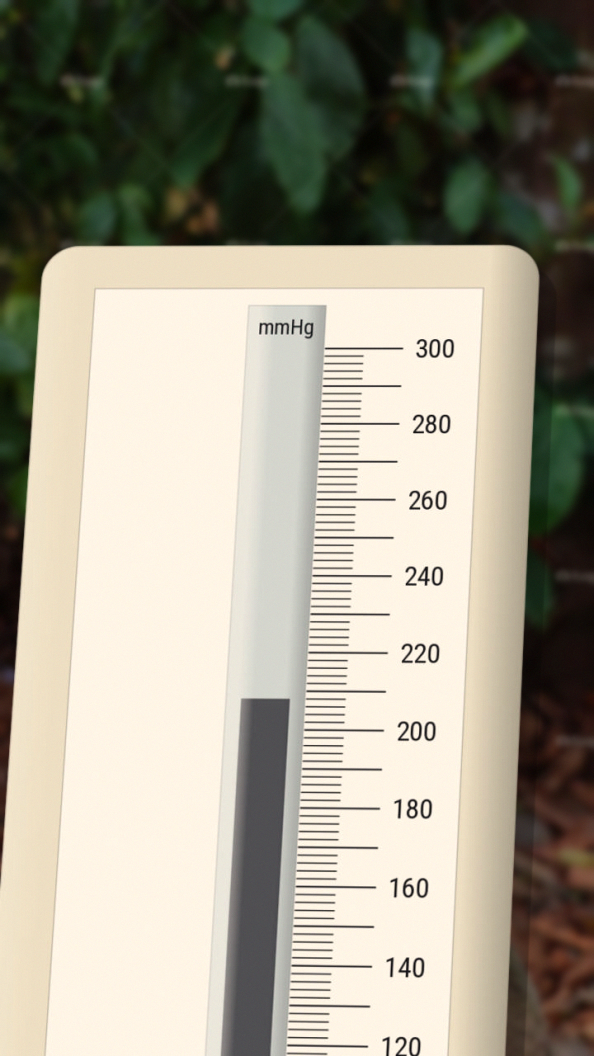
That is 208 mmHg
